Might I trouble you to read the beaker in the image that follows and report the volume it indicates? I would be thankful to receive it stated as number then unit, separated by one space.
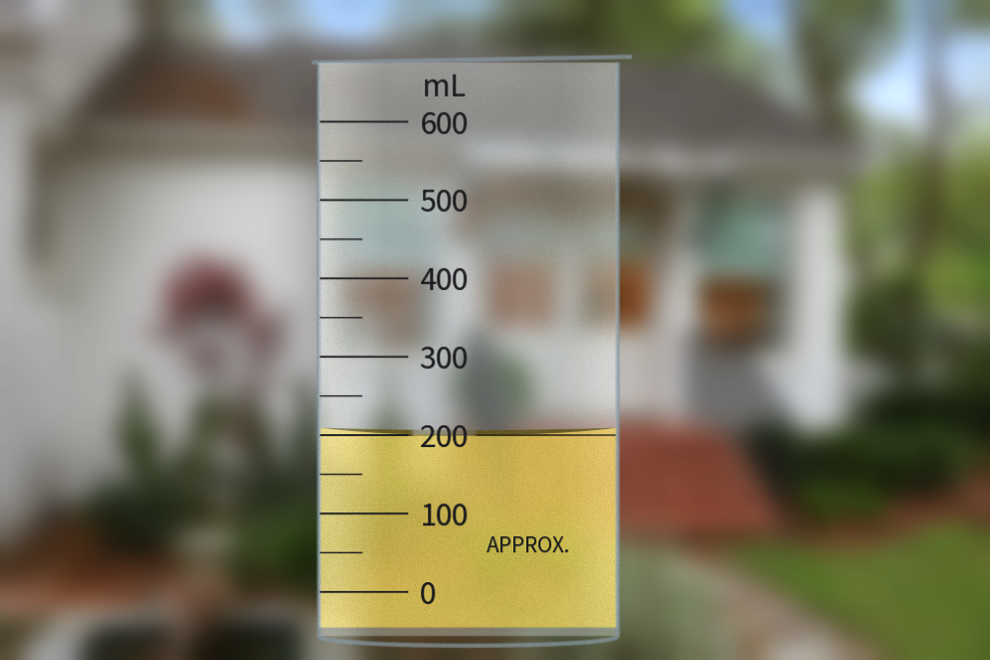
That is 200 mL
